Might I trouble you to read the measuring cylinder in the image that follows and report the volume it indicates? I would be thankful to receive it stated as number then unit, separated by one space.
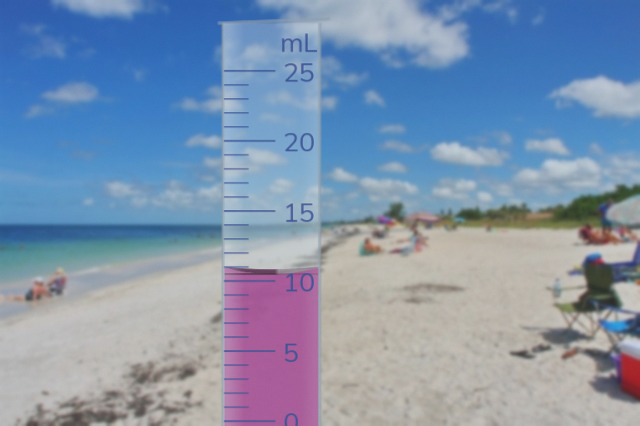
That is 10.5 mL
